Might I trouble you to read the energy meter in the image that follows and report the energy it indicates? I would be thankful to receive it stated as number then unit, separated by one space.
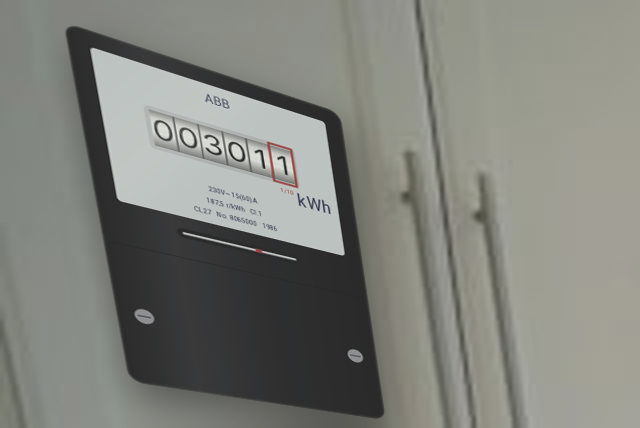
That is 301.1 kWh
